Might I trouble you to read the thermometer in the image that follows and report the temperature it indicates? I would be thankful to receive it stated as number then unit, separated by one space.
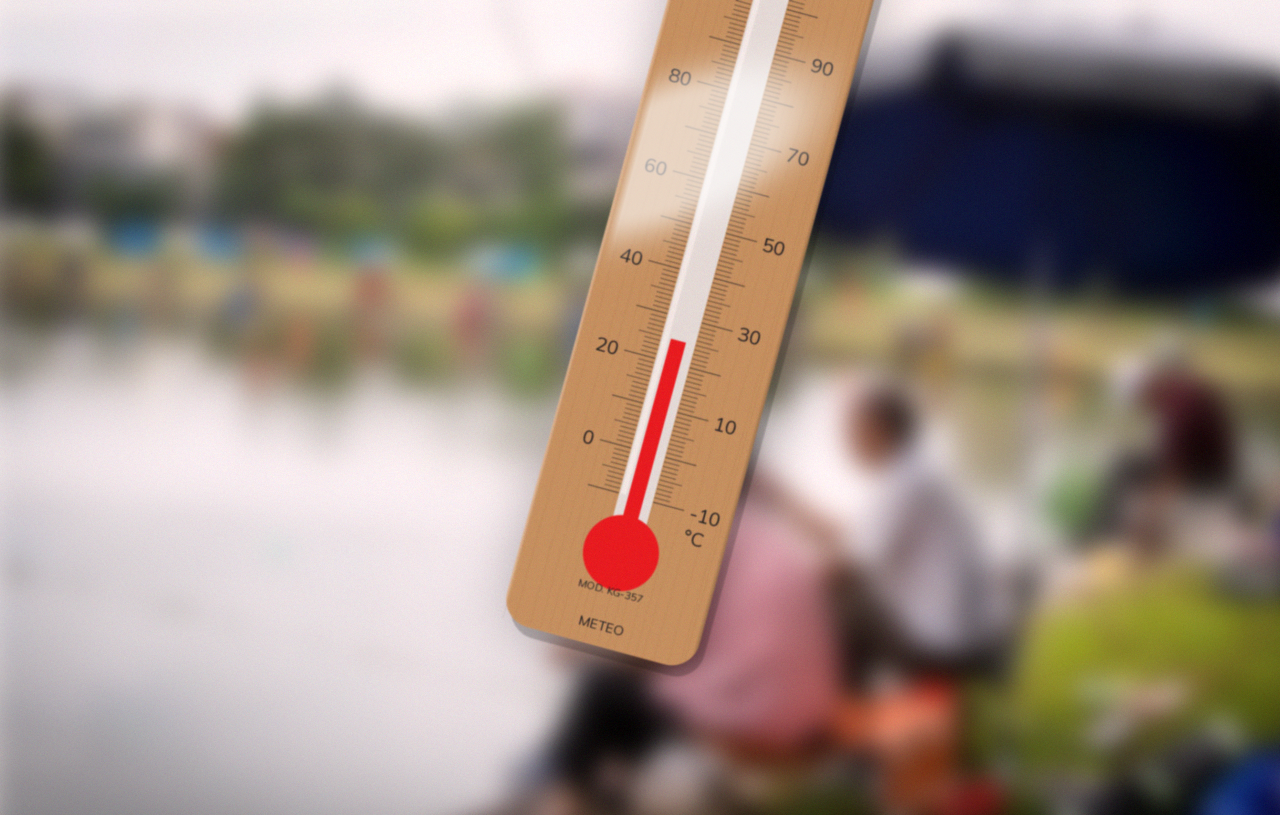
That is 25 °C
